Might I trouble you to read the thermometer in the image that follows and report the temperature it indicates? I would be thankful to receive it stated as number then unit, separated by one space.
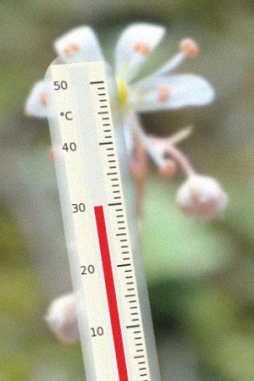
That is 30 °C
